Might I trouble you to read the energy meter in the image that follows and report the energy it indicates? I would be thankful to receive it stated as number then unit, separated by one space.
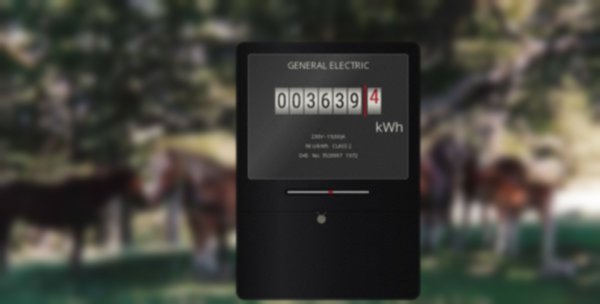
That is 3639.4 kWh
